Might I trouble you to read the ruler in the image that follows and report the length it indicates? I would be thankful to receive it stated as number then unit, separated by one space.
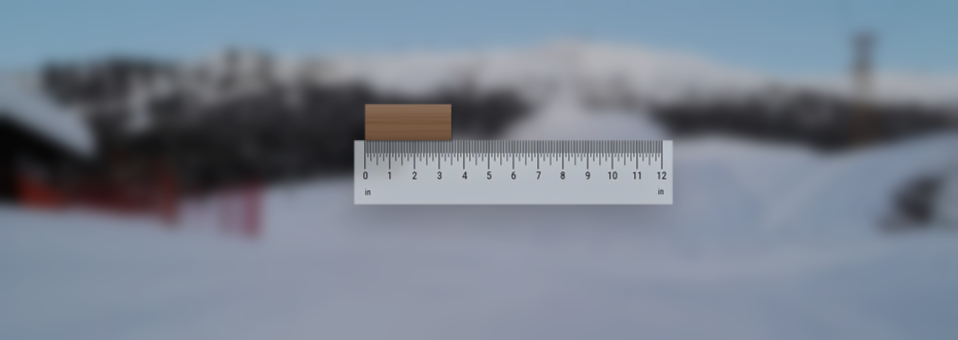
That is 3.5 in
